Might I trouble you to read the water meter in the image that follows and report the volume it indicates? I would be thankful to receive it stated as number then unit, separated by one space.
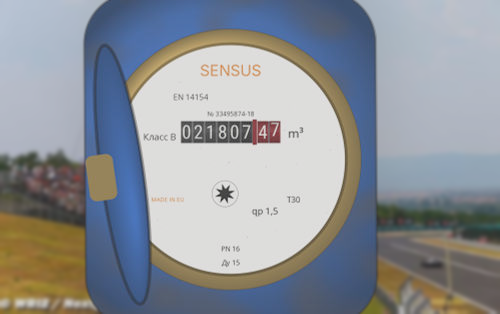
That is 21807.47 m³
